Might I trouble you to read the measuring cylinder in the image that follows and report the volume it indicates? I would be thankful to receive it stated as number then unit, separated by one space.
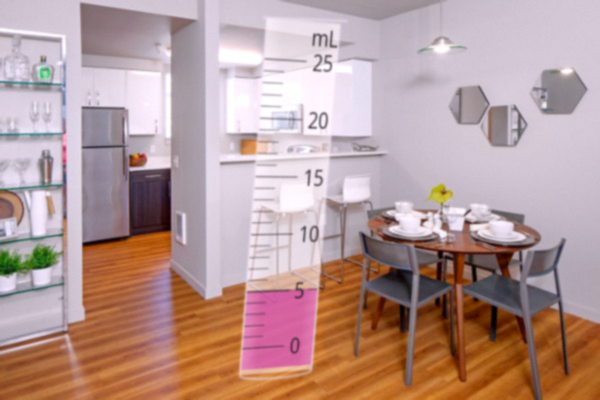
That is 5 mL
